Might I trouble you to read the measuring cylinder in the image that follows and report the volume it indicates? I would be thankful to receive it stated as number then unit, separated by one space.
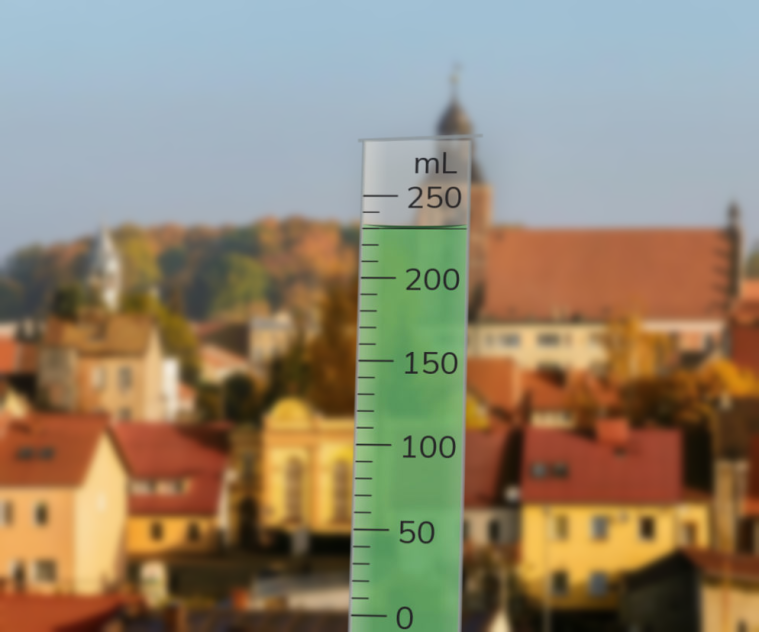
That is 230 mL
